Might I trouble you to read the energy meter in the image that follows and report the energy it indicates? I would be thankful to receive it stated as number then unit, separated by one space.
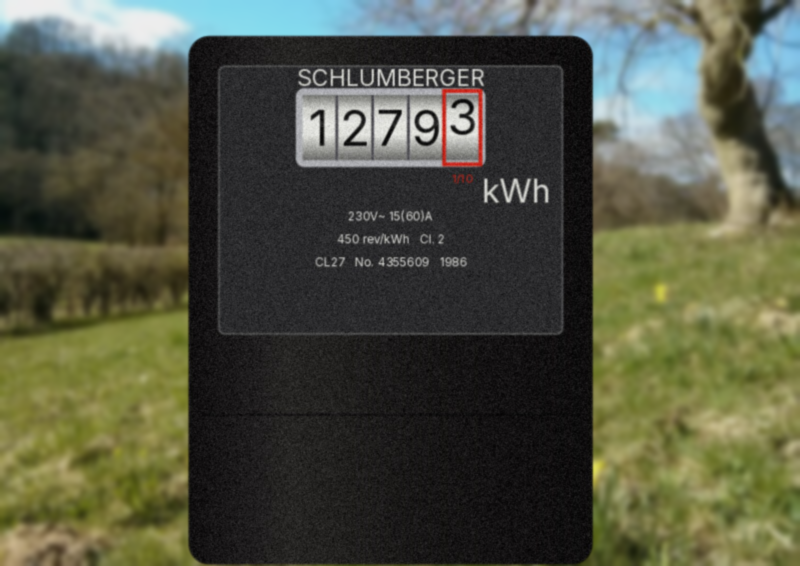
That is 1279.3 kWh
